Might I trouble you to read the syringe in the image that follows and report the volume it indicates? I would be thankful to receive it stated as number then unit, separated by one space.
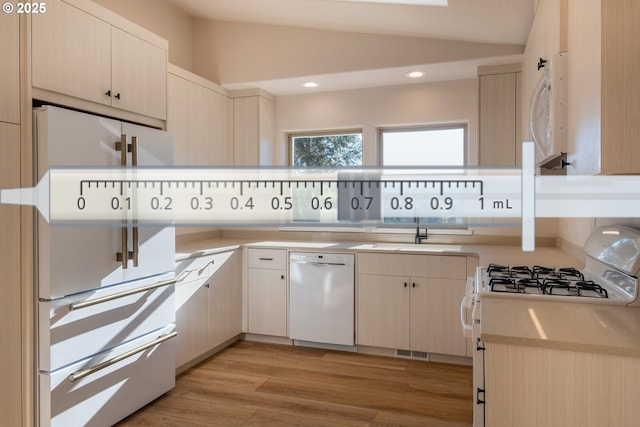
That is 0.64 mL
